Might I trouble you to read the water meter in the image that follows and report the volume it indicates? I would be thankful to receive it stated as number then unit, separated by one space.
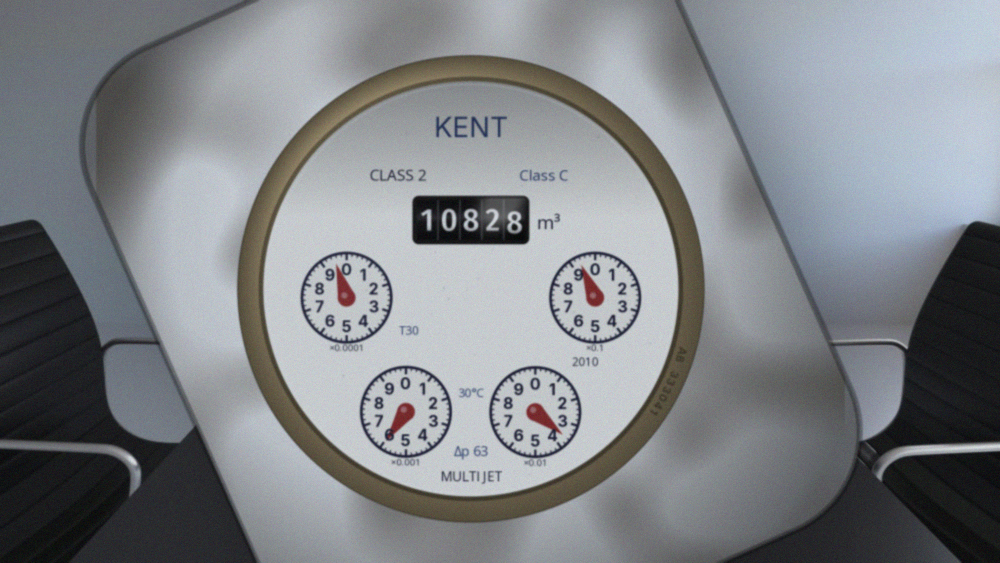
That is 10827.9359 m³
